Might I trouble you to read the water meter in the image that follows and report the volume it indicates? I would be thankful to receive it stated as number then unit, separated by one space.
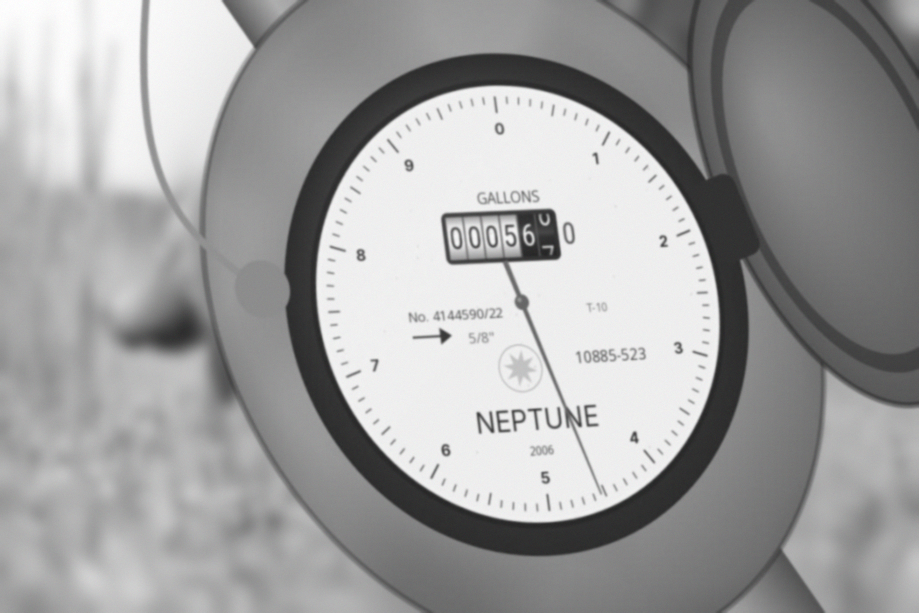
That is 5664.5 gal
